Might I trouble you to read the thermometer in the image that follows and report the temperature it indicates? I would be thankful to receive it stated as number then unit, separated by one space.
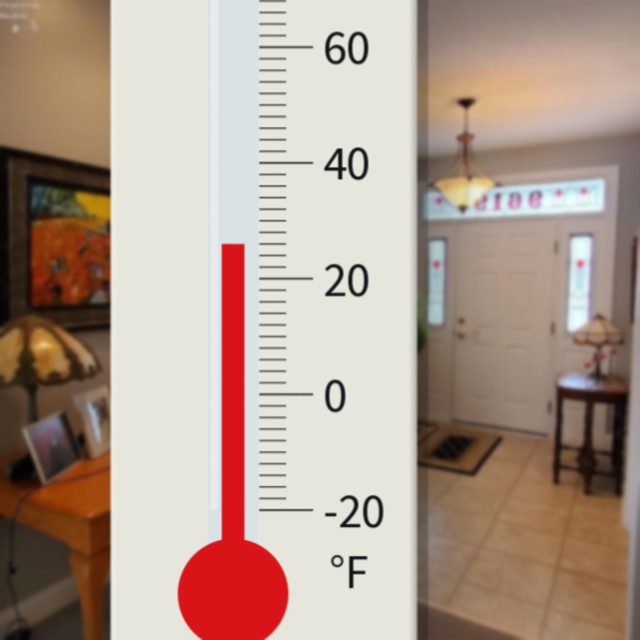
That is 26 °F
